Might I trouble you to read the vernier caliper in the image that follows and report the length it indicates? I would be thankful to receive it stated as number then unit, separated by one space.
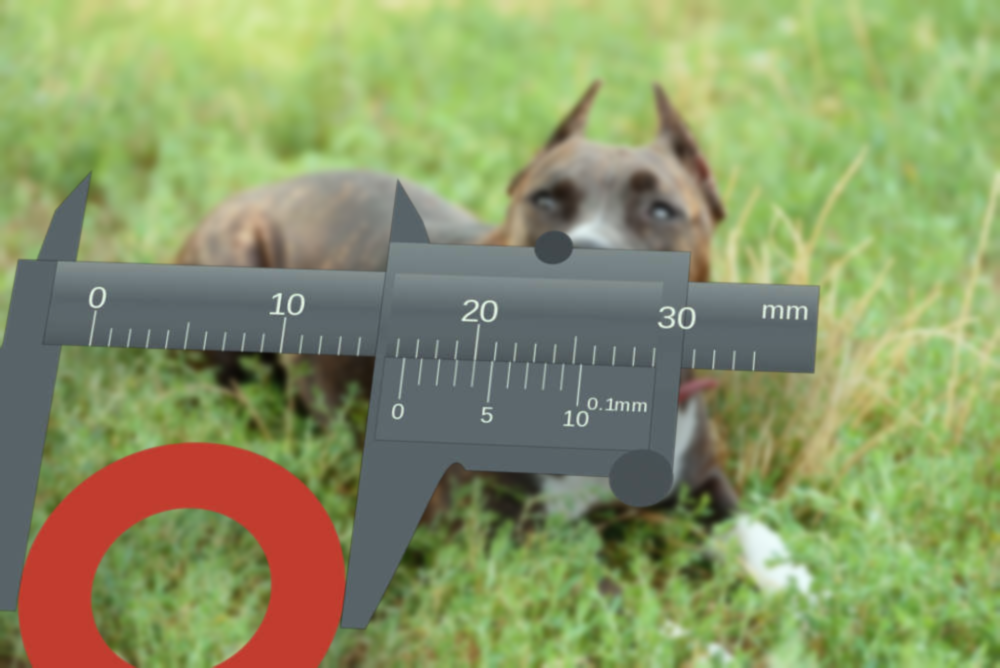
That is 16.4 mm
